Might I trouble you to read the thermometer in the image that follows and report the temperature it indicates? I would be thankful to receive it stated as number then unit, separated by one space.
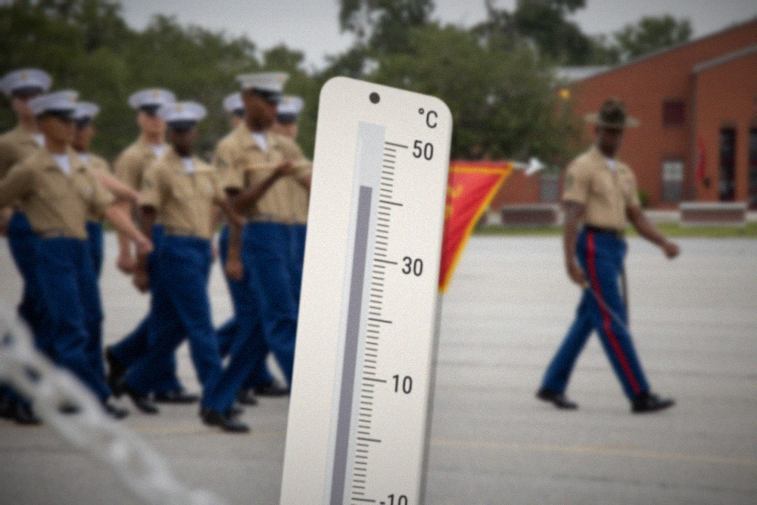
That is 42 °C
